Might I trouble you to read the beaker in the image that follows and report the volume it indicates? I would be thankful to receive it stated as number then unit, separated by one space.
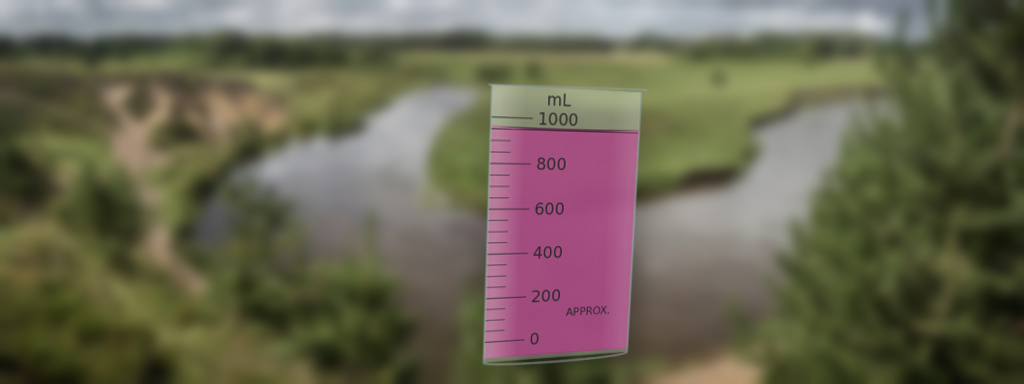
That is 950 mL
